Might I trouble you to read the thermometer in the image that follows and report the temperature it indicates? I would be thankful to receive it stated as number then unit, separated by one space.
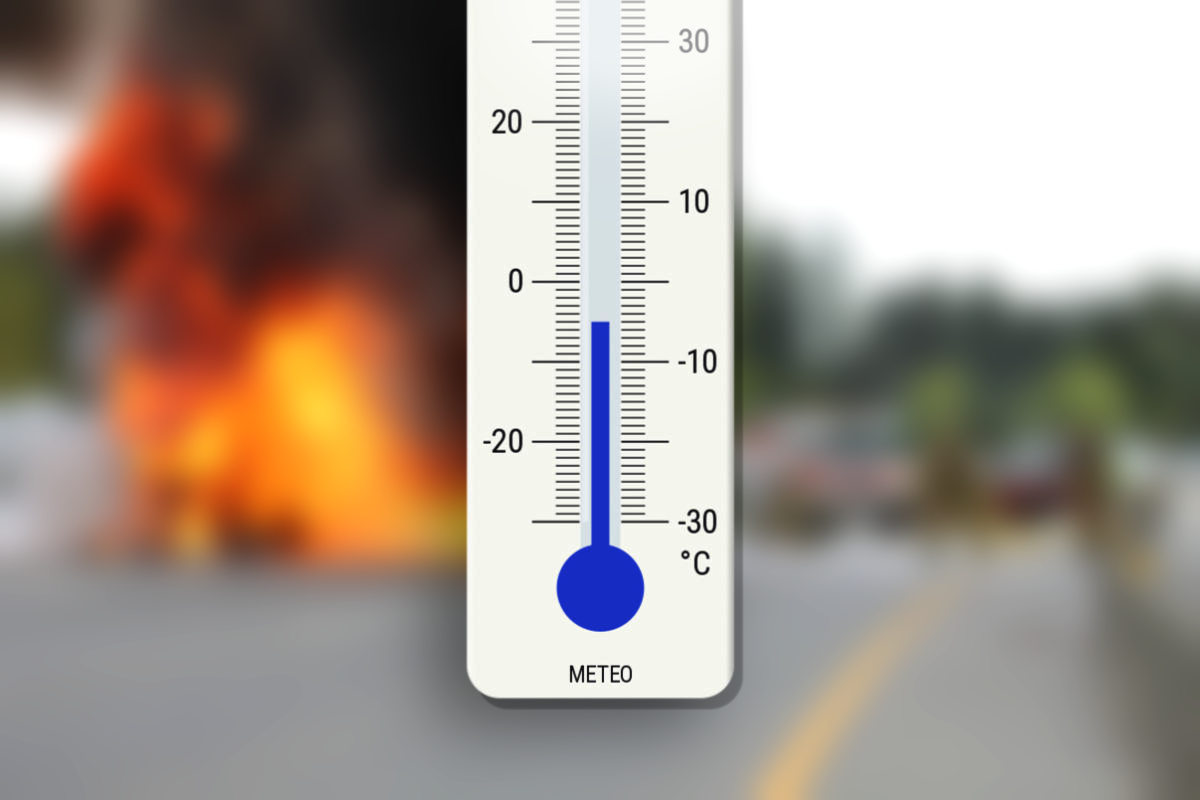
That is -5 °C
